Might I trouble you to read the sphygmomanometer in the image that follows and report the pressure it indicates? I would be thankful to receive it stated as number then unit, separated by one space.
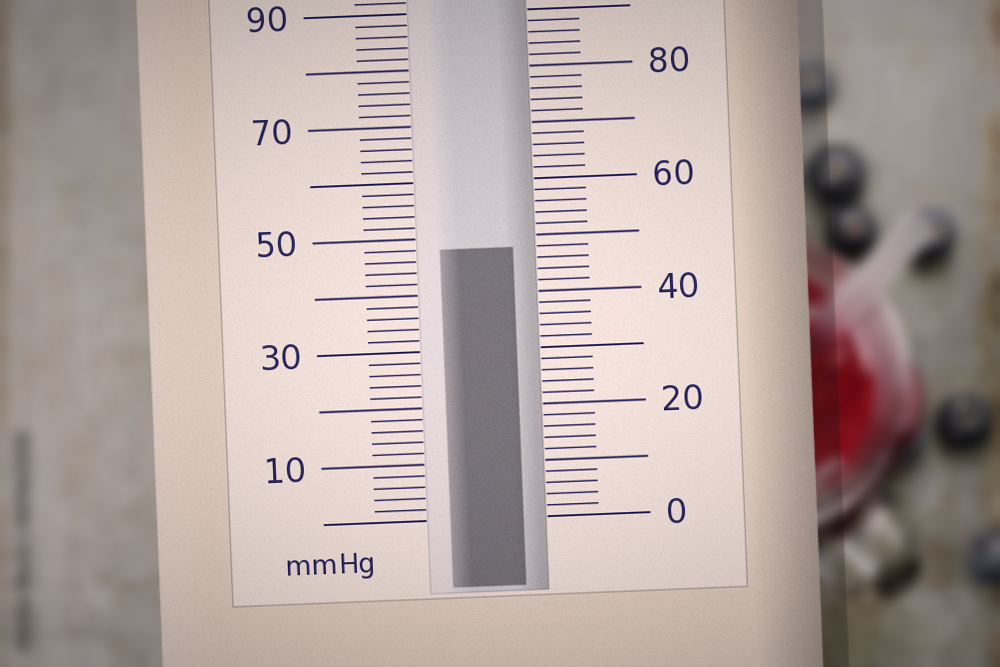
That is 48 mmHg
